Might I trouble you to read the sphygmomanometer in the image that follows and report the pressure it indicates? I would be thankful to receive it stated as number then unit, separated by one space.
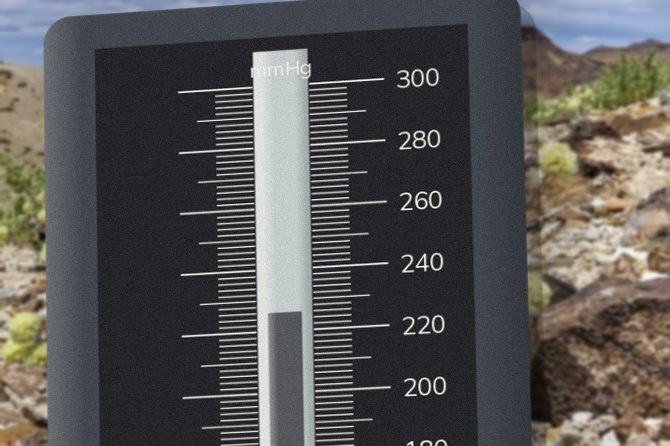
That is 226 mmHg
